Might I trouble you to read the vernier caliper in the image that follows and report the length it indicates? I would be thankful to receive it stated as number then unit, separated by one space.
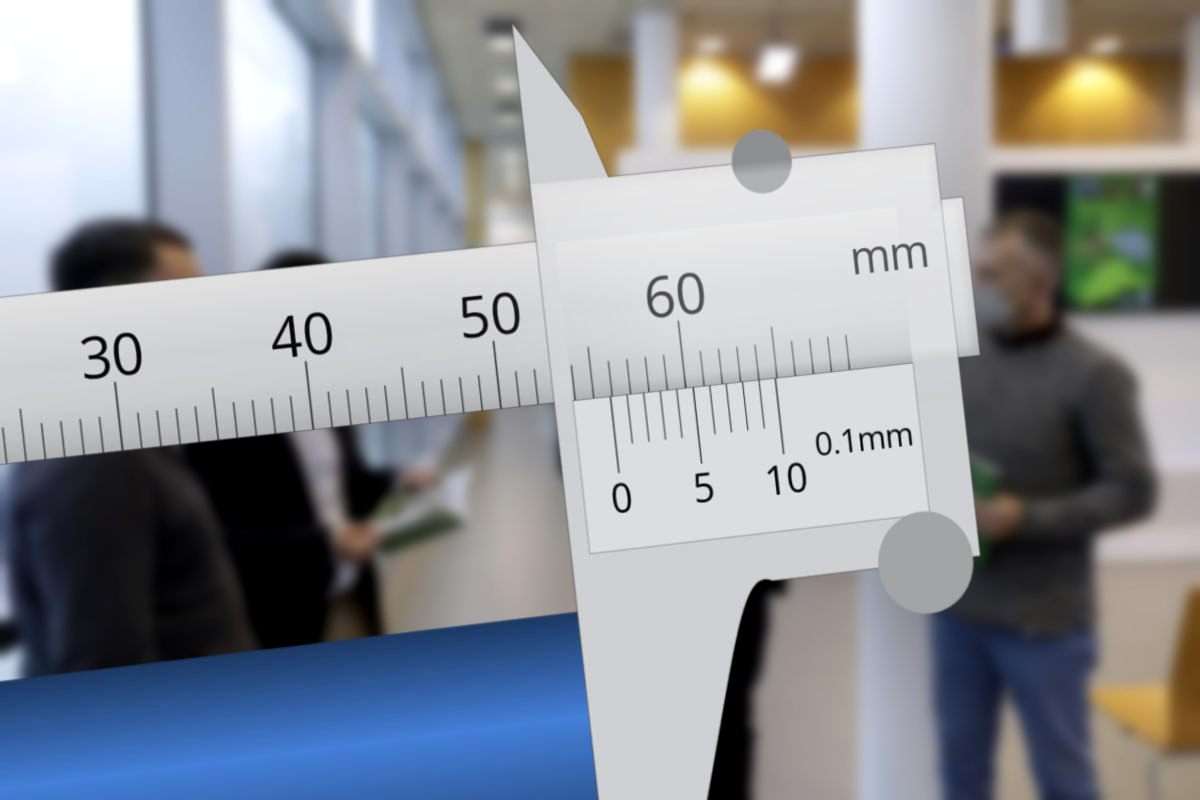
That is 55.9 mm
